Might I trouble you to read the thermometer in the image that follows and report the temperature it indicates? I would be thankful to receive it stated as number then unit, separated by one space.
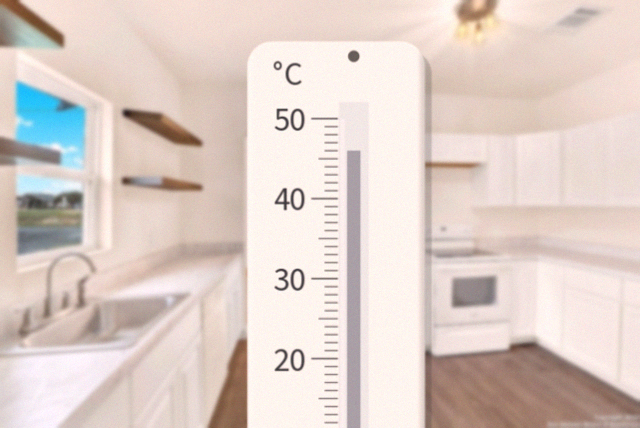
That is 46 °C
